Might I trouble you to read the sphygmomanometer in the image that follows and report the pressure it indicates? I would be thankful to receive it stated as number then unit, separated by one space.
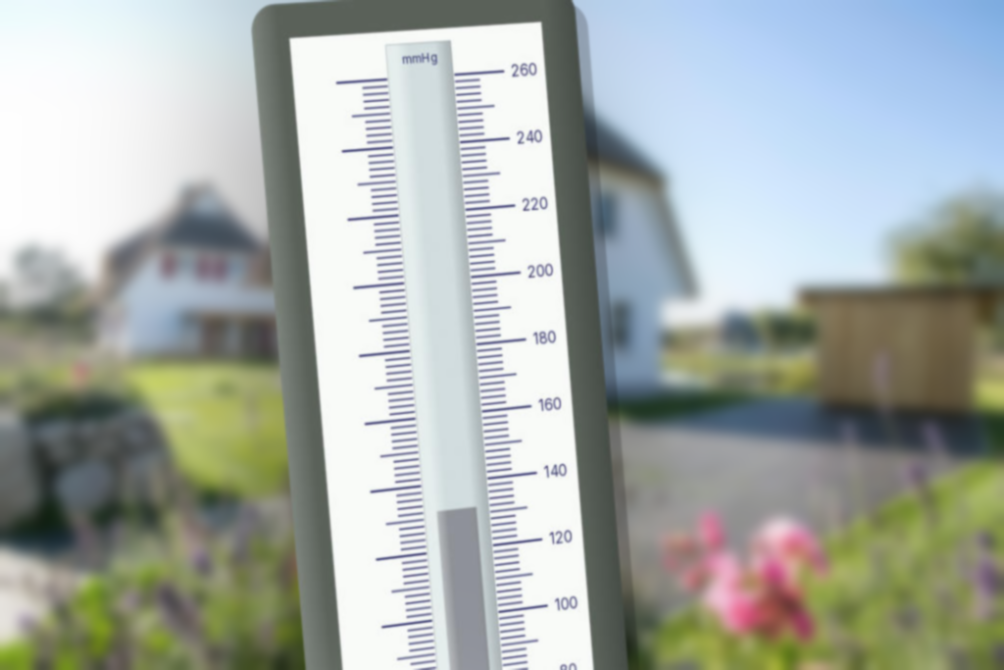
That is 132 mmHg
